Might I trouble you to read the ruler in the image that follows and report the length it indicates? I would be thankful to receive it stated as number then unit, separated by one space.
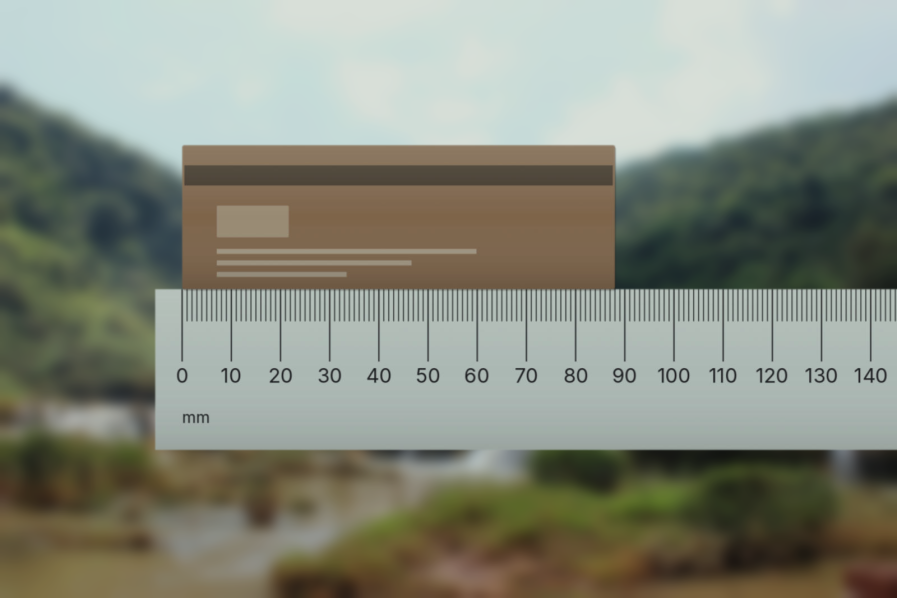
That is 88 mm
